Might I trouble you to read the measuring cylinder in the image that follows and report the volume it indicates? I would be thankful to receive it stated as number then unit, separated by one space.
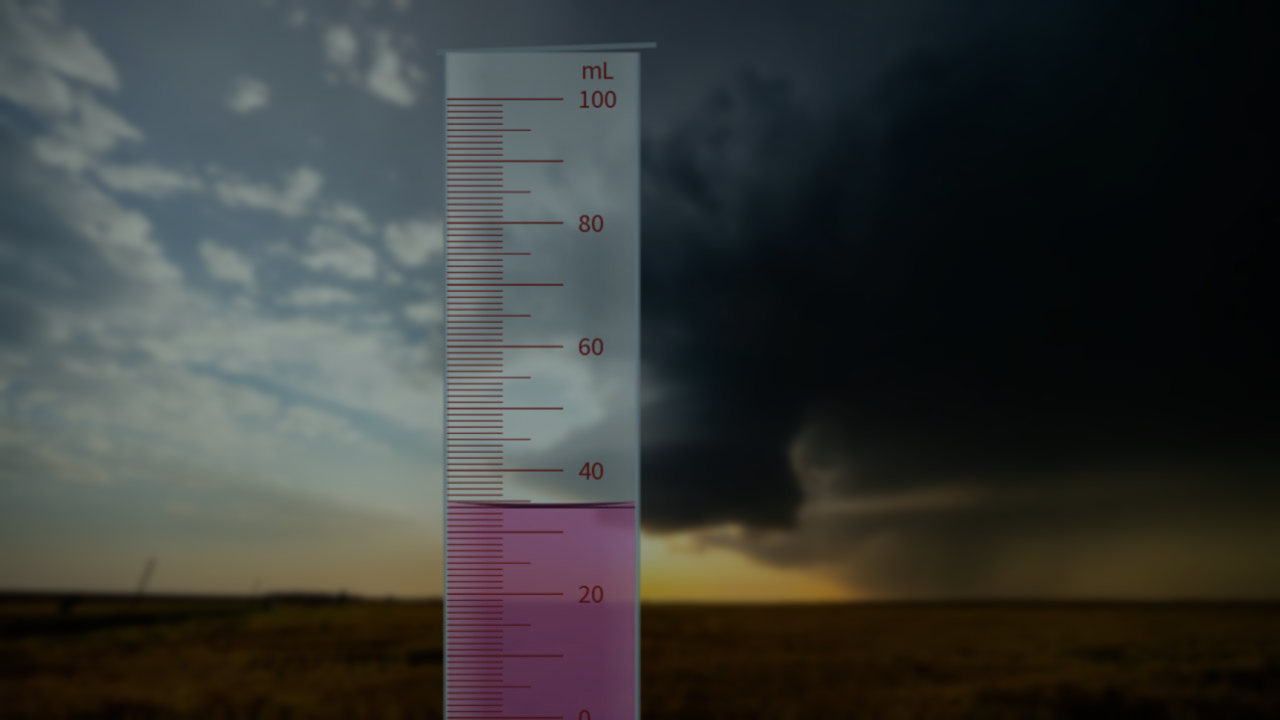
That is 34 mL
